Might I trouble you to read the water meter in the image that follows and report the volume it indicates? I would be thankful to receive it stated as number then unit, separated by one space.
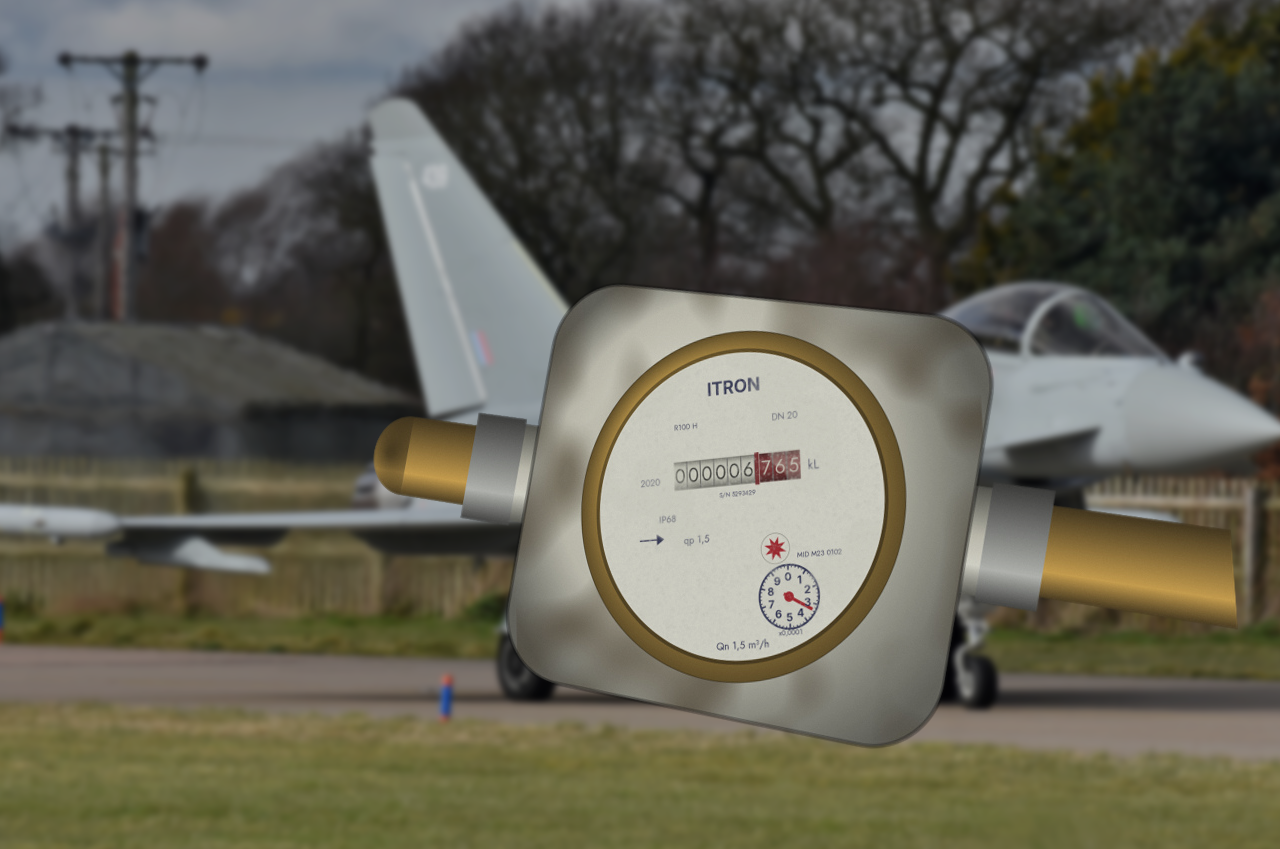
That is 6.7653 kL
